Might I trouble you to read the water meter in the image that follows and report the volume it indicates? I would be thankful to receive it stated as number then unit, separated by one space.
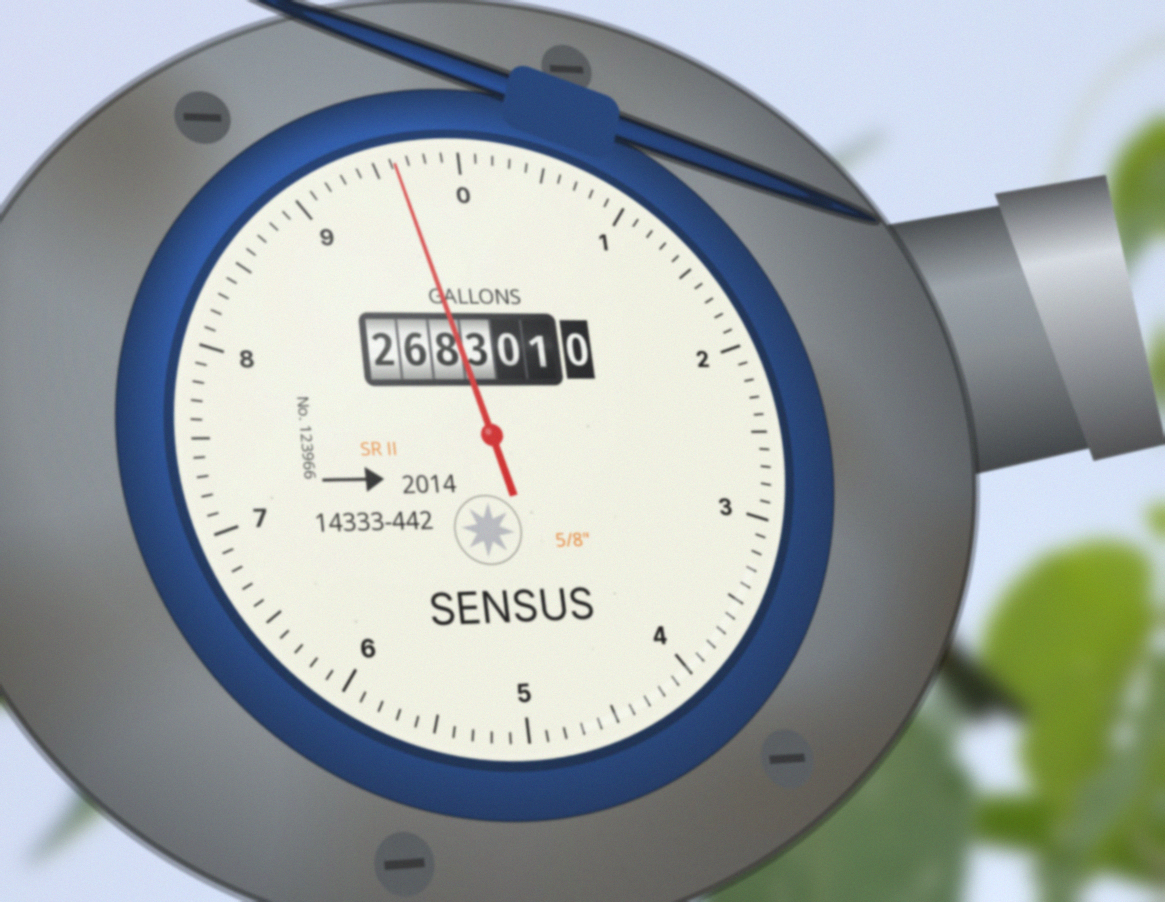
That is 2683009.6 gal
